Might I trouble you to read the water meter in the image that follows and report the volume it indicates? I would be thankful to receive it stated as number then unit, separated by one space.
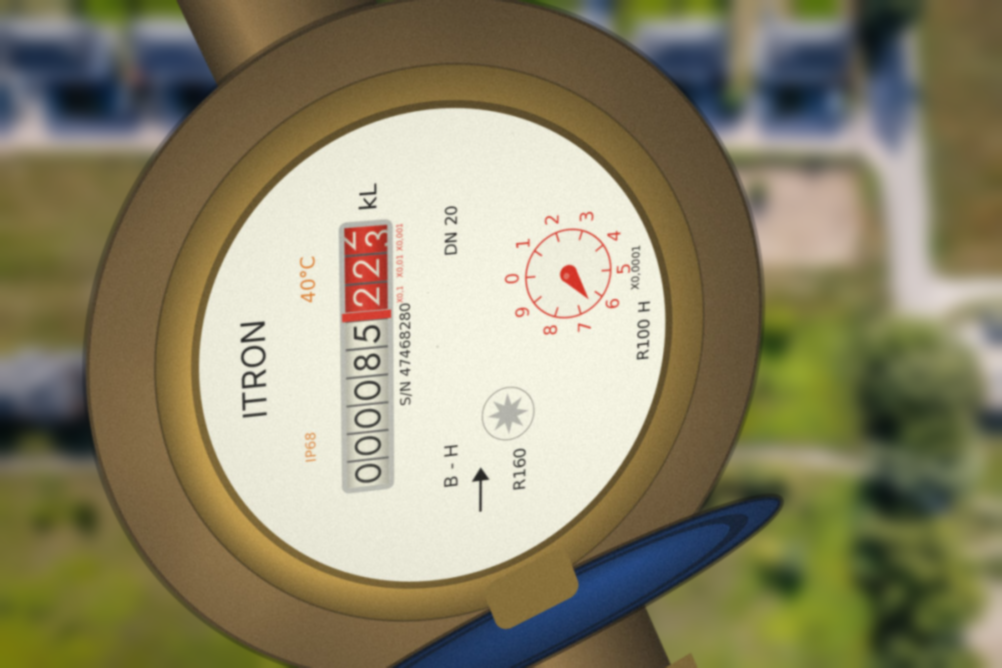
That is 85.2226 kL
